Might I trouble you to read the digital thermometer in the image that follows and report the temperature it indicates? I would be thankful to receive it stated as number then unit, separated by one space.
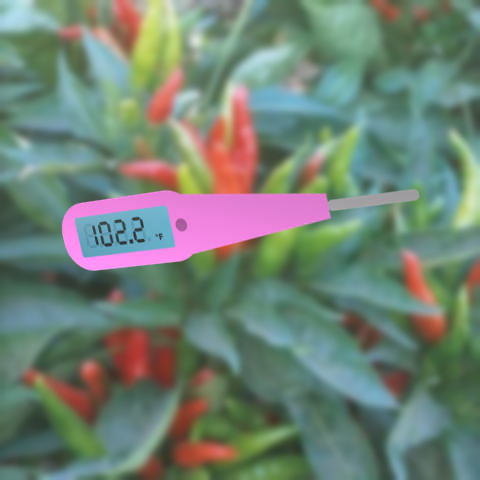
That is 102.2 °F
